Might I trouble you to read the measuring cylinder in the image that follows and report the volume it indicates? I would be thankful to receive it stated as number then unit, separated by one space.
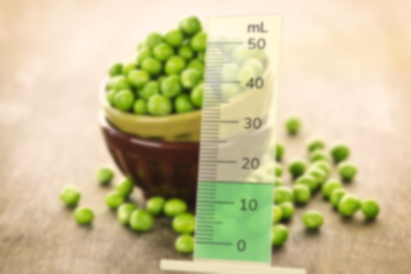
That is 15 mL
